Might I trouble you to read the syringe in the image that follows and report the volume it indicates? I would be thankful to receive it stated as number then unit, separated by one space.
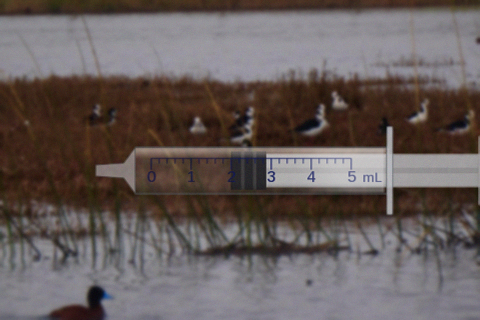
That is 2 mL
